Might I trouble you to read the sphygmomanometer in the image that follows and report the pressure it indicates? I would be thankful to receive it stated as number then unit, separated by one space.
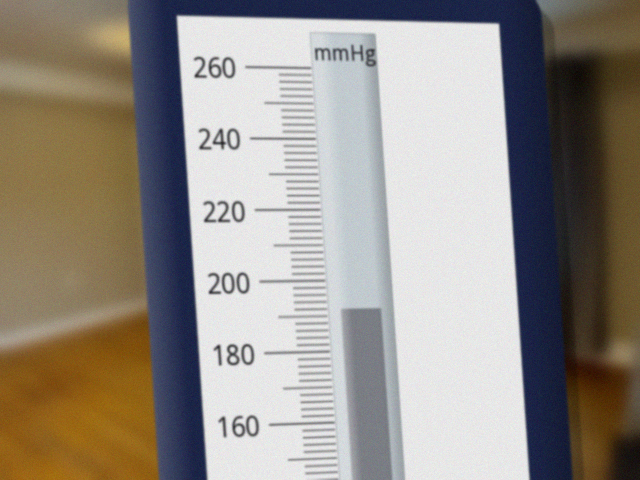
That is 192 mmHg
